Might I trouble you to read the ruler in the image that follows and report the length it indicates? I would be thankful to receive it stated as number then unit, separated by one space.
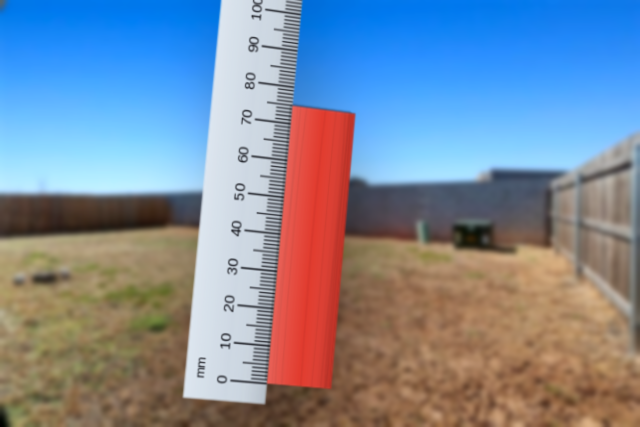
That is 75 mm
